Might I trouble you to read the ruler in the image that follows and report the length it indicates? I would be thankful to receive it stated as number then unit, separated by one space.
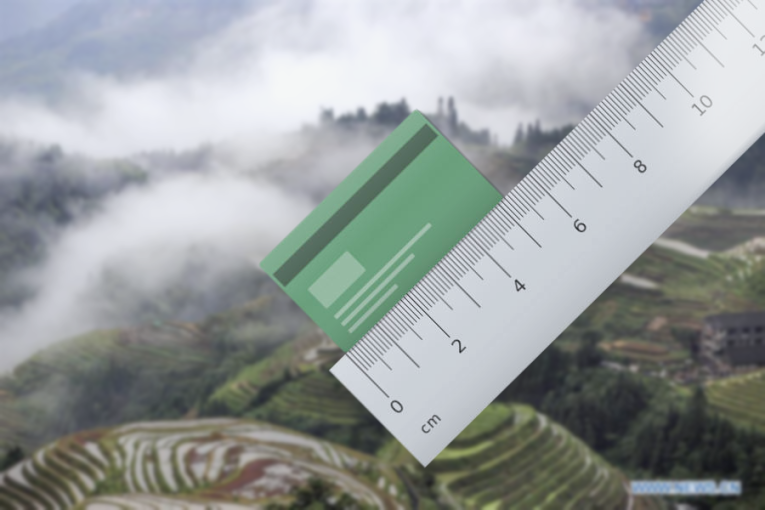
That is 5.2 cm
